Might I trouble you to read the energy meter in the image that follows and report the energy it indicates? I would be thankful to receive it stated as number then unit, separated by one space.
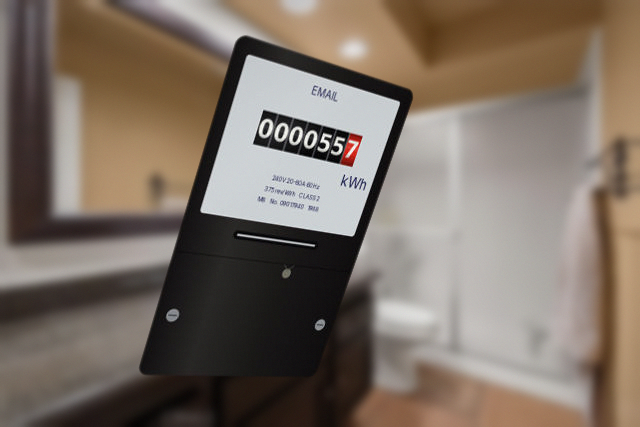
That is 55.7 kWh
